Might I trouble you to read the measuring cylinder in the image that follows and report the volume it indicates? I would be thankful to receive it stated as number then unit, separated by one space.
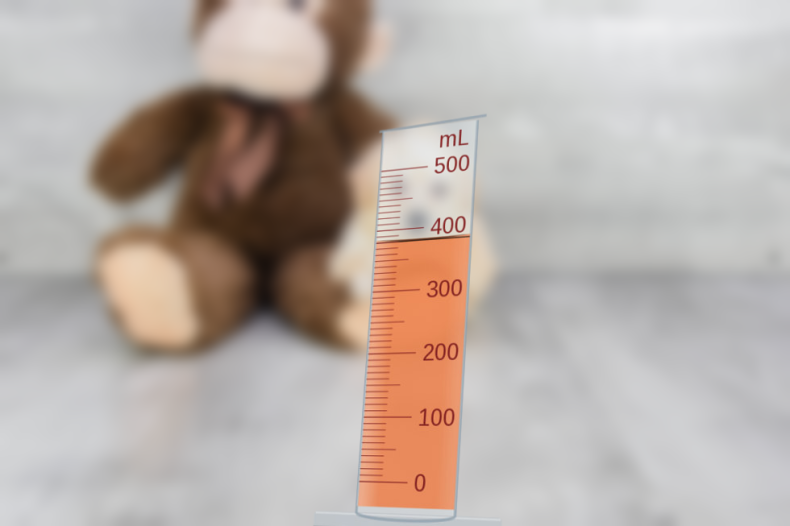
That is 380 mL
